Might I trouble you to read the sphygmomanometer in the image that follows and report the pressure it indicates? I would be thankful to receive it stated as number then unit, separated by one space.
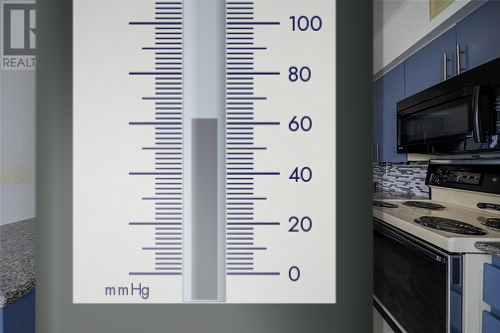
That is 62 mmHg
